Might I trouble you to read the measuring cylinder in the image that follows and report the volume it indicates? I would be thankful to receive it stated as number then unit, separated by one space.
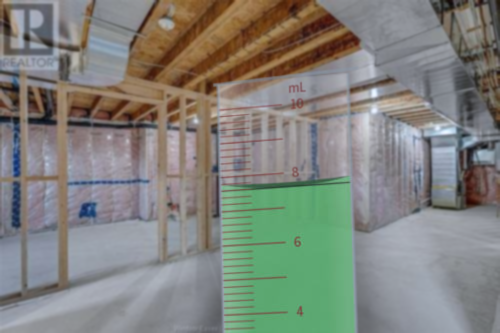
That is 7.6 mL
